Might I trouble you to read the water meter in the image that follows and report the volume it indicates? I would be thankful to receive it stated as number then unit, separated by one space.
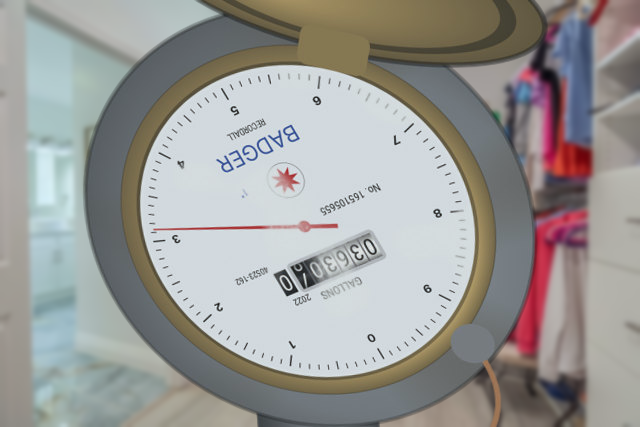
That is 363073.1 gal
